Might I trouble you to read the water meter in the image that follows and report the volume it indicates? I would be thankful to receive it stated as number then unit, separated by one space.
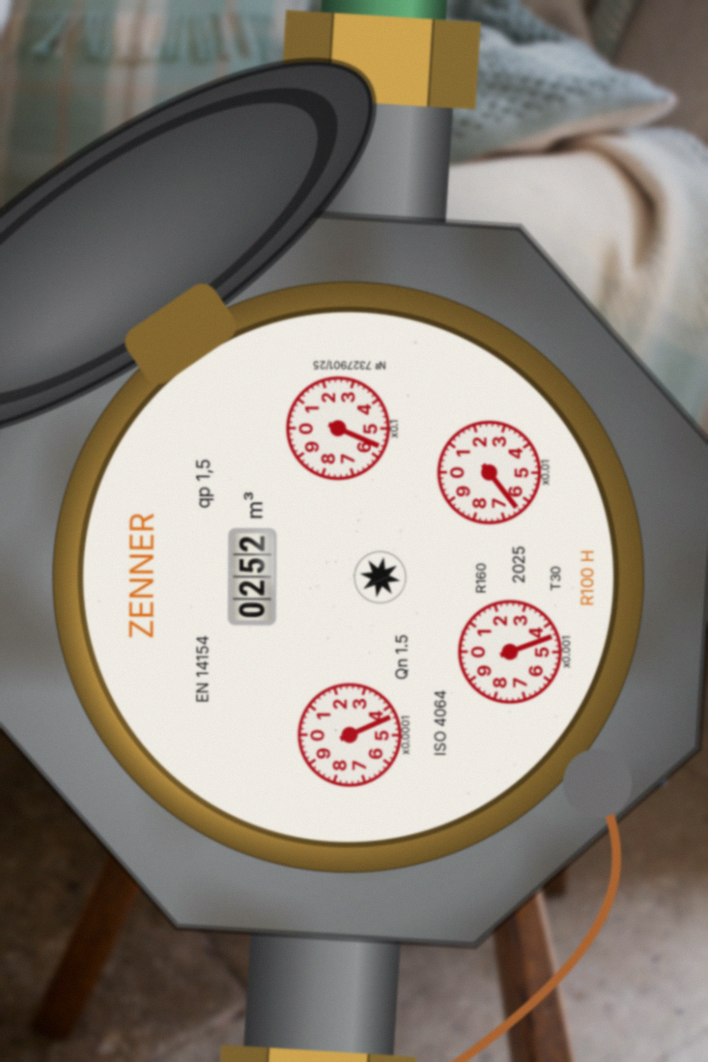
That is 252.5644 m³
